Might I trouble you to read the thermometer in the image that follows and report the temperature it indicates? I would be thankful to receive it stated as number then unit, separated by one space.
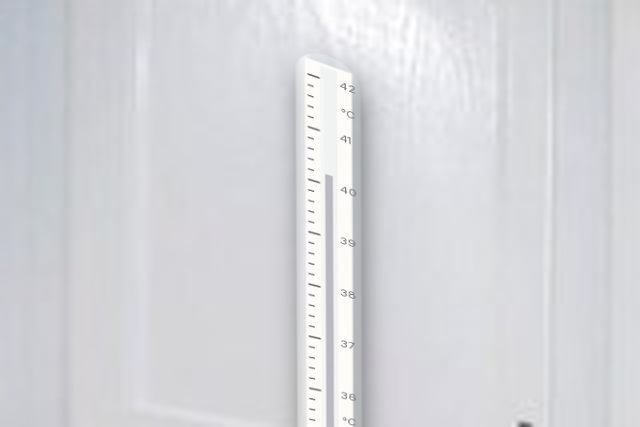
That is 40.2 °C
